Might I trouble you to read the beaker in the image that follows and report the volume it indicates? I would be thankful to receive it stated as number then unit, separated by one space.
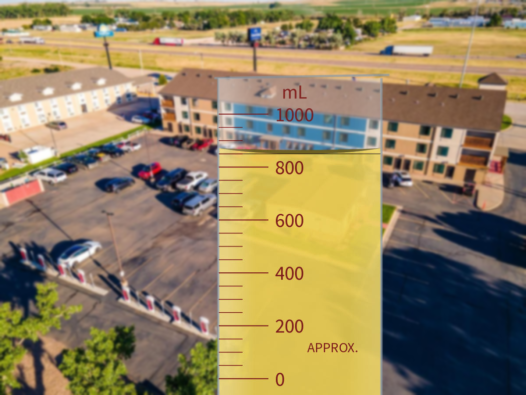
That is 850 mL
